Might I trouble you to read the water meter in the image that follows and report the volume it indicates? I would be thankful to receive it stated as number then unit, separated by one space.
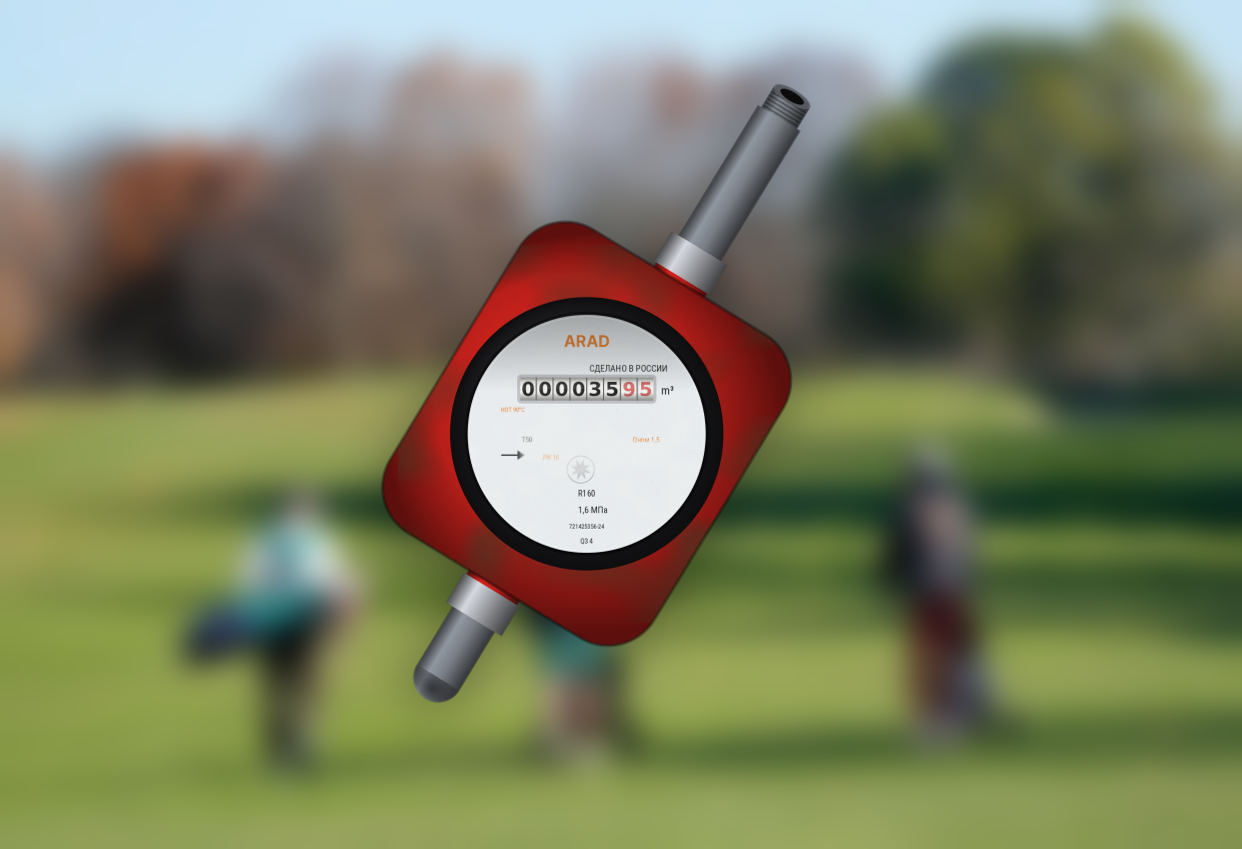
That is 35.95 m³
